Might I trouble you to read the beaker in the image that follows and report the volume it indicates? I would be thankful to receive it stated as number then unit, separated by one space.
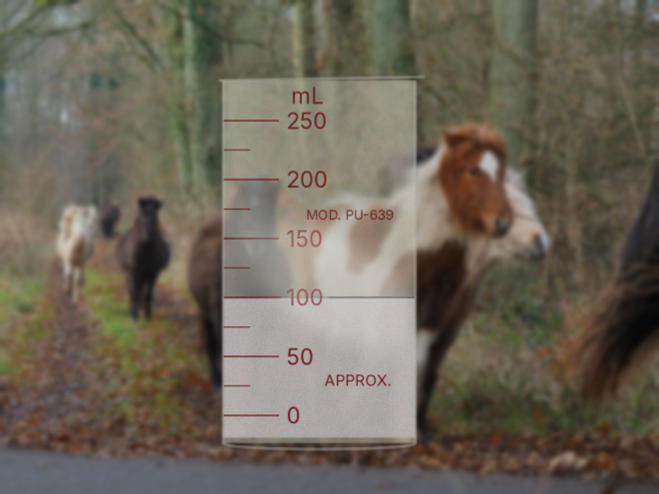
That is 100 mL
